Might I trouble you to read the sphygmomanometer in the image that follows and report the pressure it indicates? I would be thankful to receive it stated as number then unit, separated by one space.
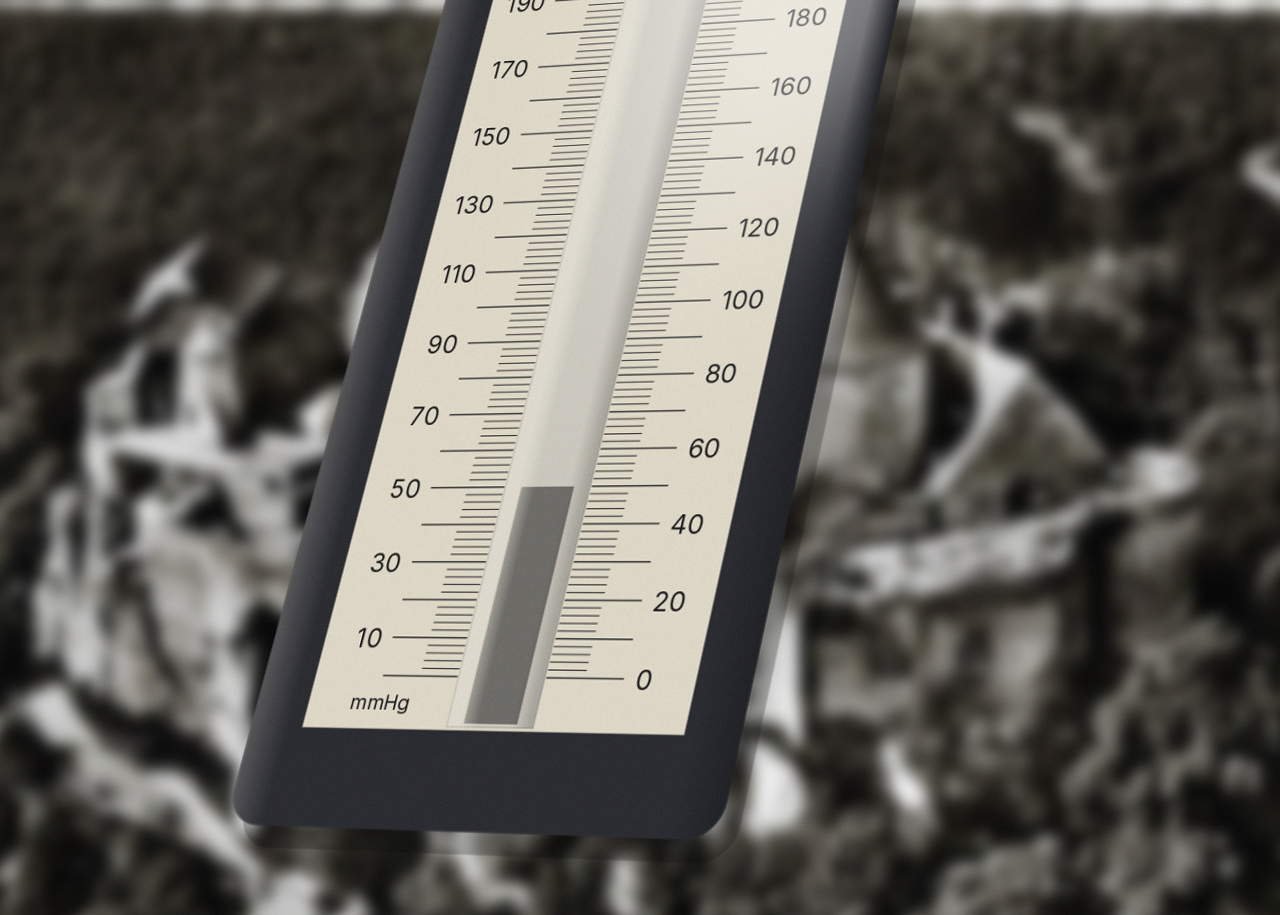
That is 50 mmHg
